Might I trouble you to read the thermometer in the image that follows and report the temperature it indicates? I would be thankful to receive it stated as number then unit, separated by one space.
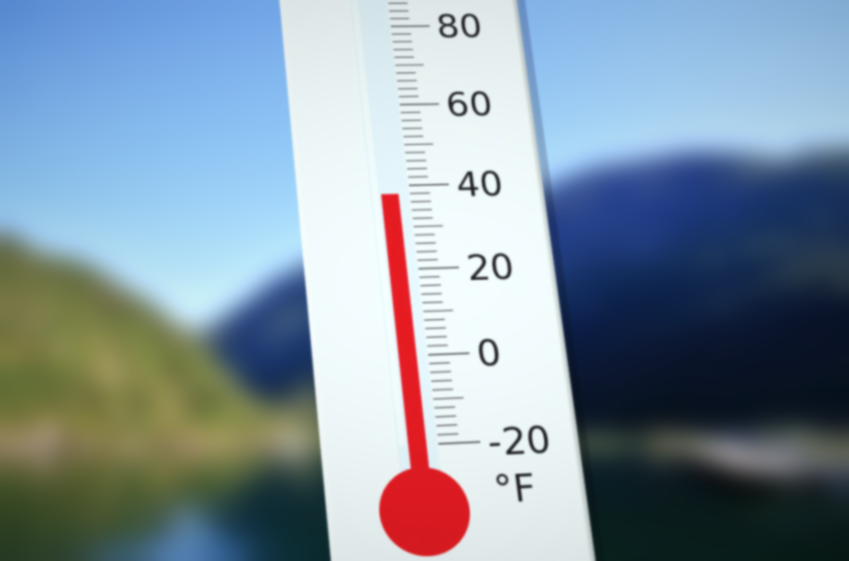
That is 38 °F
